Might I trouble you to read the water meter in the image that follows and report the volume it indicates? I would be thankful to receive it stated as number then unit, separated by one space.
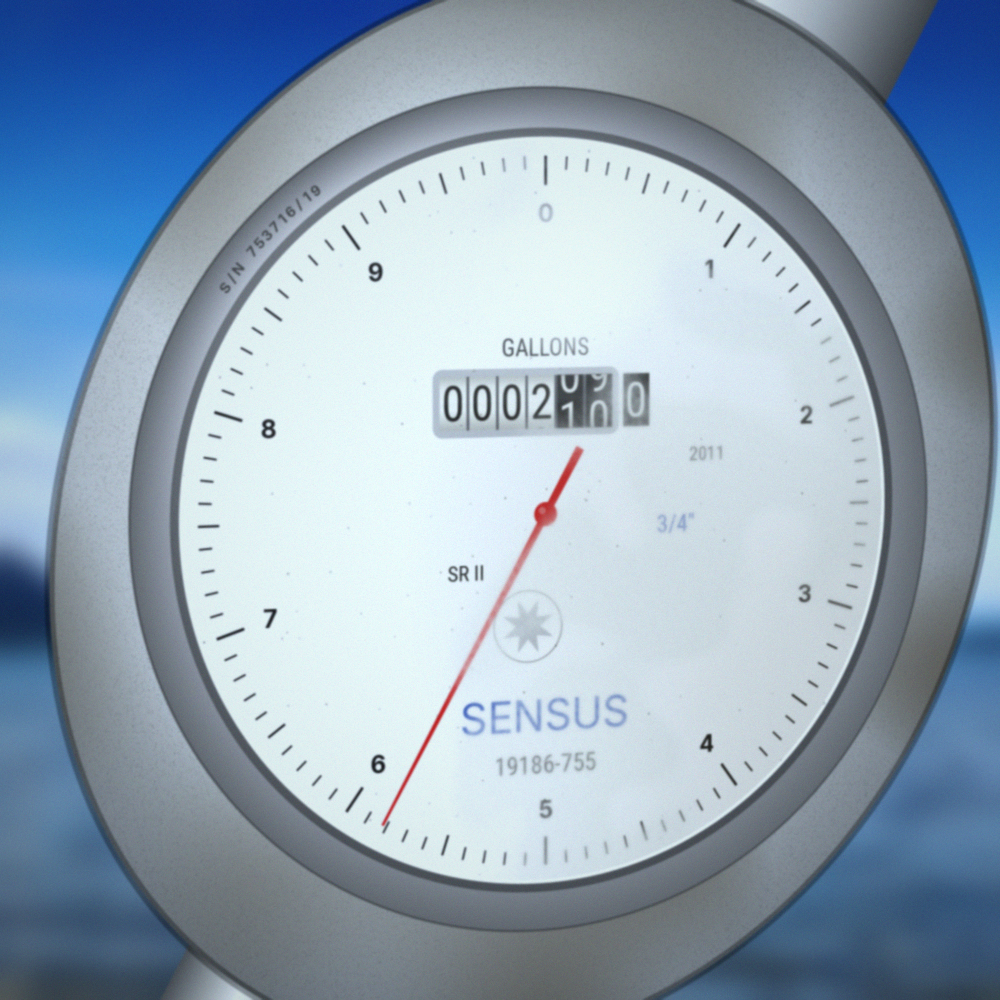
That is 2095.8 gal
